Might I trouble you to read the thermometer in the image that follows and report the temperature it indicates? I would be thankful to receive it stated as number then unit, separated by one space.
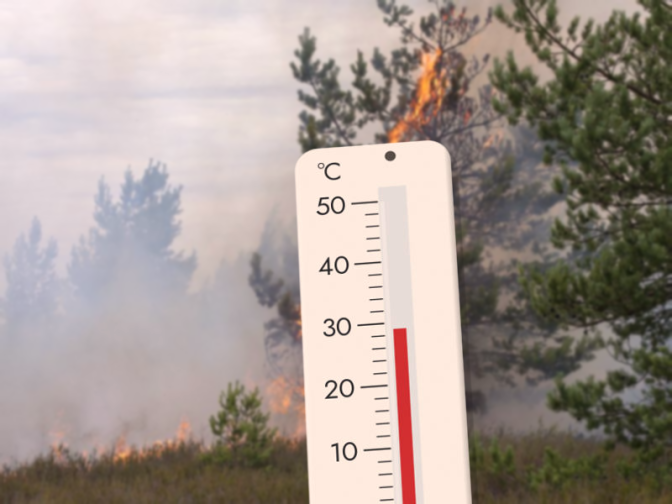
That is 29 °C
